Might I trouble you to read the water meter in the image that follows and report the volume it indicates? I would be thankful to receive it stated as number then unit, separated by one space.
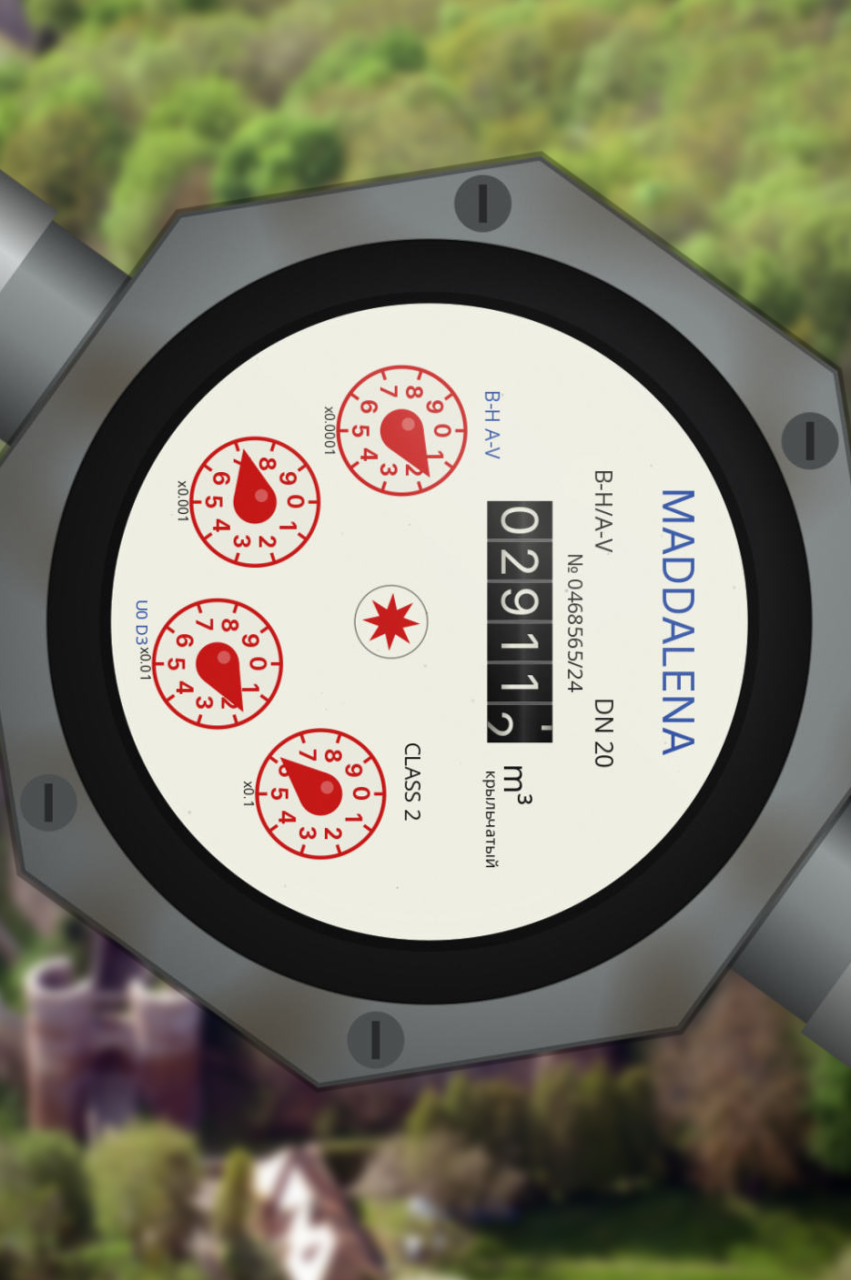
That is 29111.6171 m³
